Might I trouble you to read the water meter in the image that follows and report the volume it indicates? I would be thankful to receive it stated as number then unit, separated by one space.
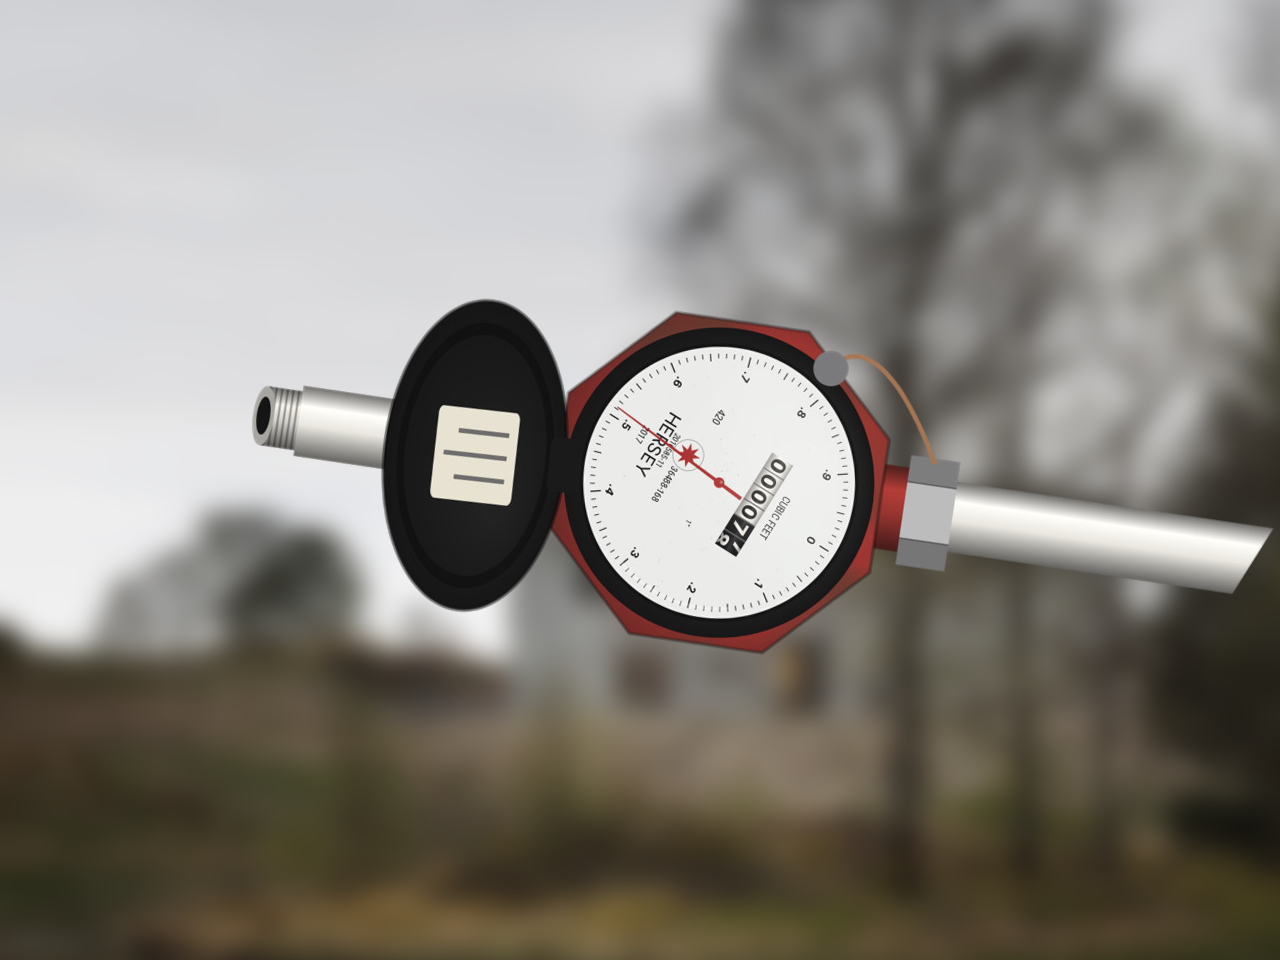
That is 77.51 ft³
